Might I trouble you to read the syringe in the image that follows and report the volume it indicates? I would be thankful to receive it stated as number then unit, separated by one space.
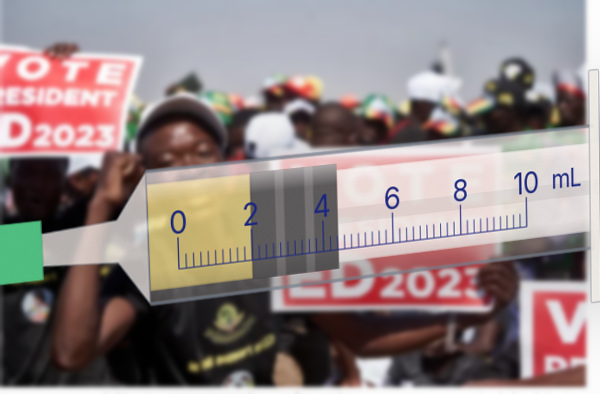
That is 2 mL
